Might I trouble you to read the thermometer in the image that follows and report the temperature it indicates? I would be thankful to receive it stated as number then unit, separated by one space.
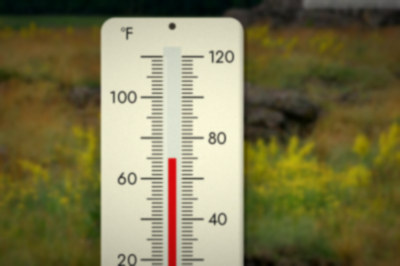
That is 70 °F
